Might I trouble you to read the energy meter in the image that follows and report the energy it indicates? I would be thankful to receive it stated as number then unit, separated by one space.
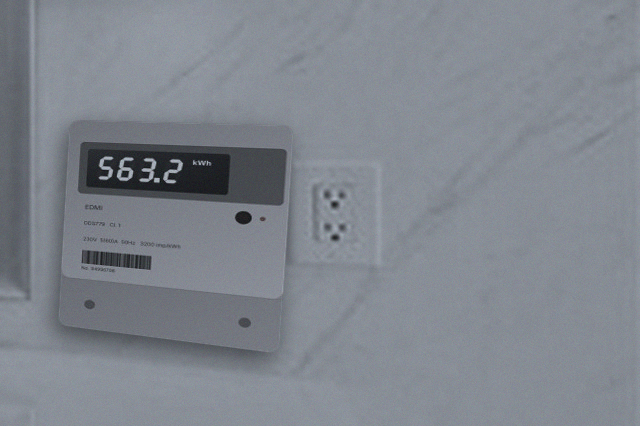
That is 563.2 kWh
